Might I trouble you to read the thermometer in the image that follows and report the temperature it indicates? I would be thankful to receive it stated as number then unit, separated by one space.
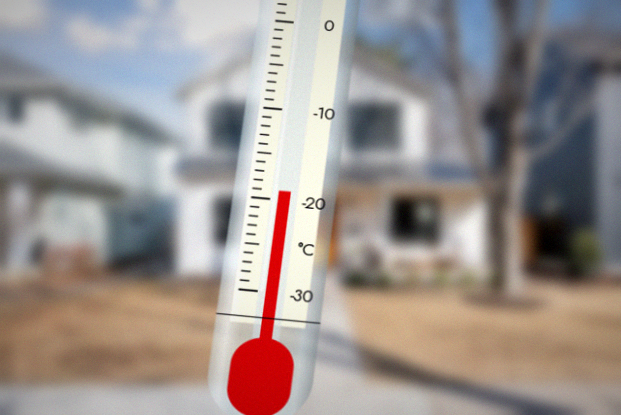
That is -19 °C
